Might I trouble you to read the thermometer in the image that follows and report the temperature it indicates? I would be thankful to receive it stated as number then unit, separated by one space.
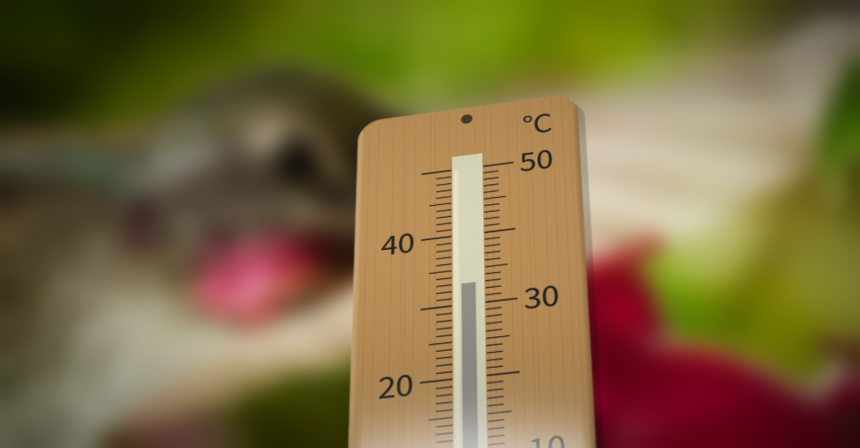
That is 33 °C
